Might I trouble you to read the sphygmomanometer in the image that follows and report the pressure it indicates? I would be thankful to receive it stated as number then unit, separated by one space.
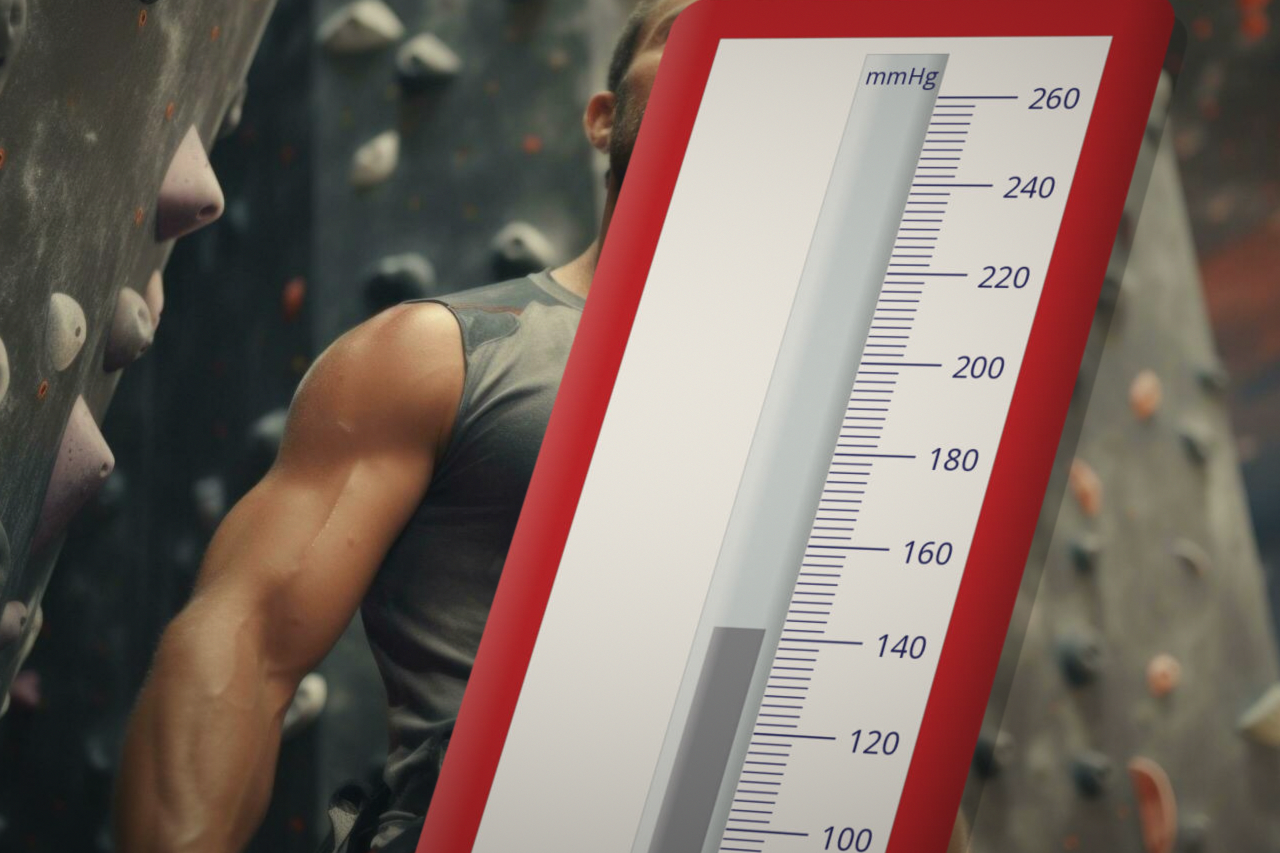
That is 142 mmHg
